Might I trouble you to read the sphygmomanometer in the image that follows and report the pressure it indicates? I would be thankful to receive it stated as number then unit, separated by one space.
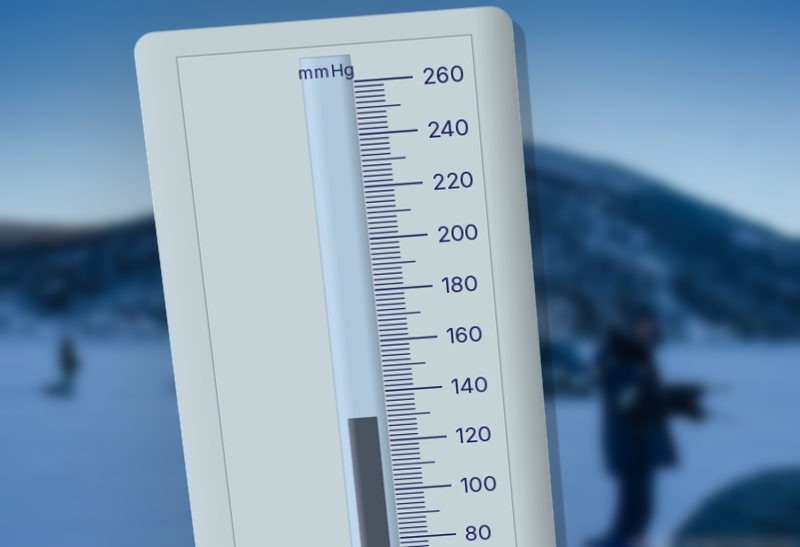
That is 130 mmHg
